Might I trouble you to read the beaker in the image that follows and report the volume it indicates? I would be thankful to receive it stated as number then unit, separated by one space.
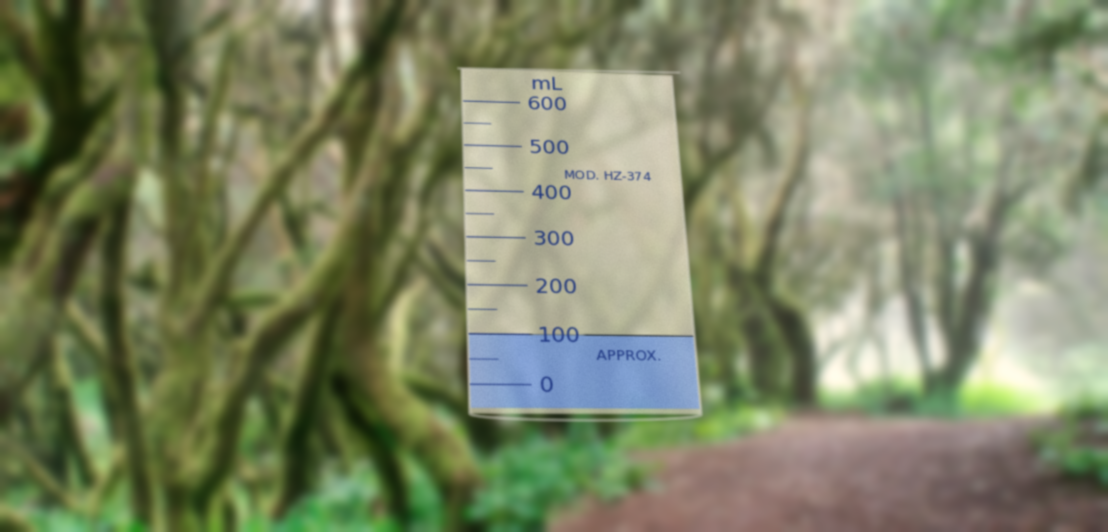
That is 100 mL
